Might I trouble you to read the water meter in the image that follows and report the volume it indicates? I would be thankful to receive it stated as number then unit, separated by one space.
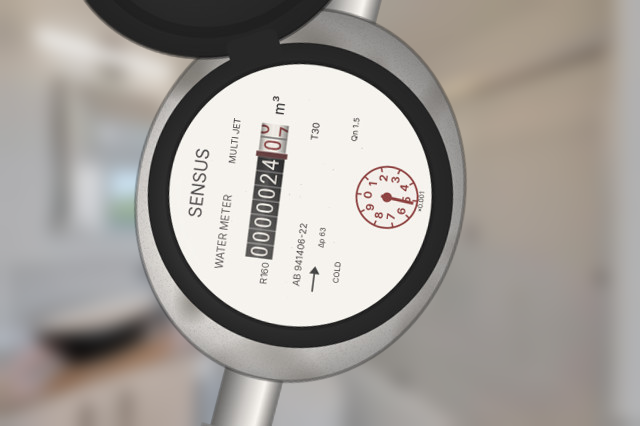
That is 24.065 m³
